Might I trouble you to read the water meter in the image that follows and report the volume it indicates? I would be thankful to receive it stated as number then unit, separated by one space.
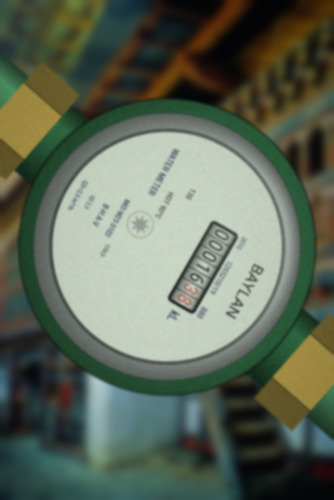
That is 16.38 kL
